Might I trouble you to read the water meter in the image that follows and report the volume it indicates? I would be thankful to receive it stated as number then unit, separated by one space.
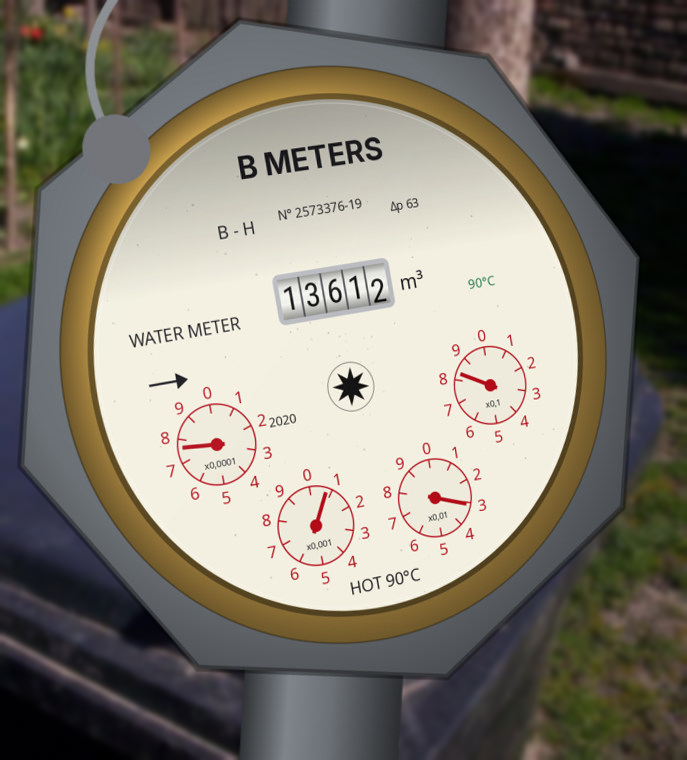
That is 13611.8307 m³
